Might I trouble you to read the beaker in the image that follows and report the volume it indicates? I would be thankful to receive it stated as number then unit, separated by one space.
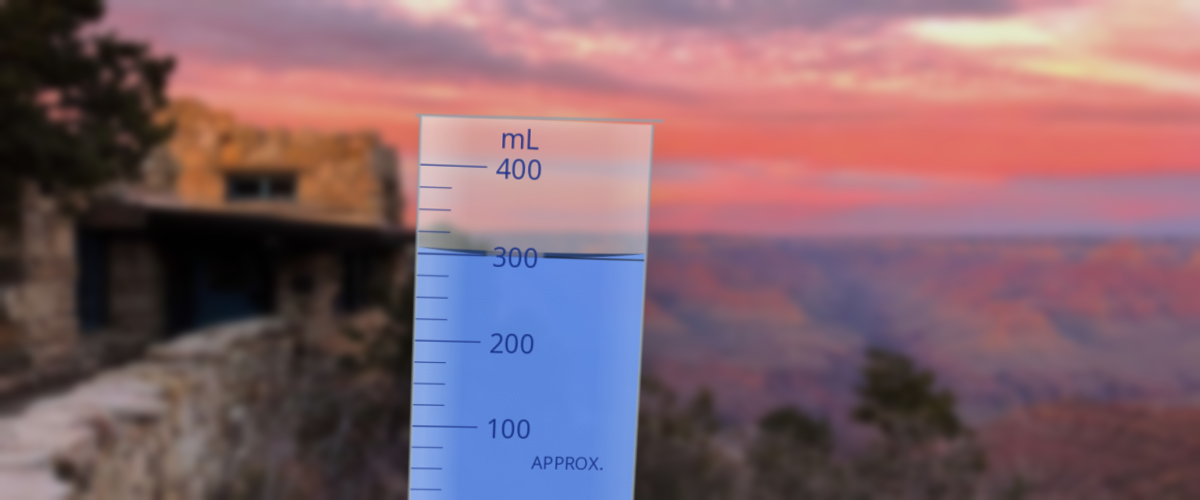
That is 300 mL
